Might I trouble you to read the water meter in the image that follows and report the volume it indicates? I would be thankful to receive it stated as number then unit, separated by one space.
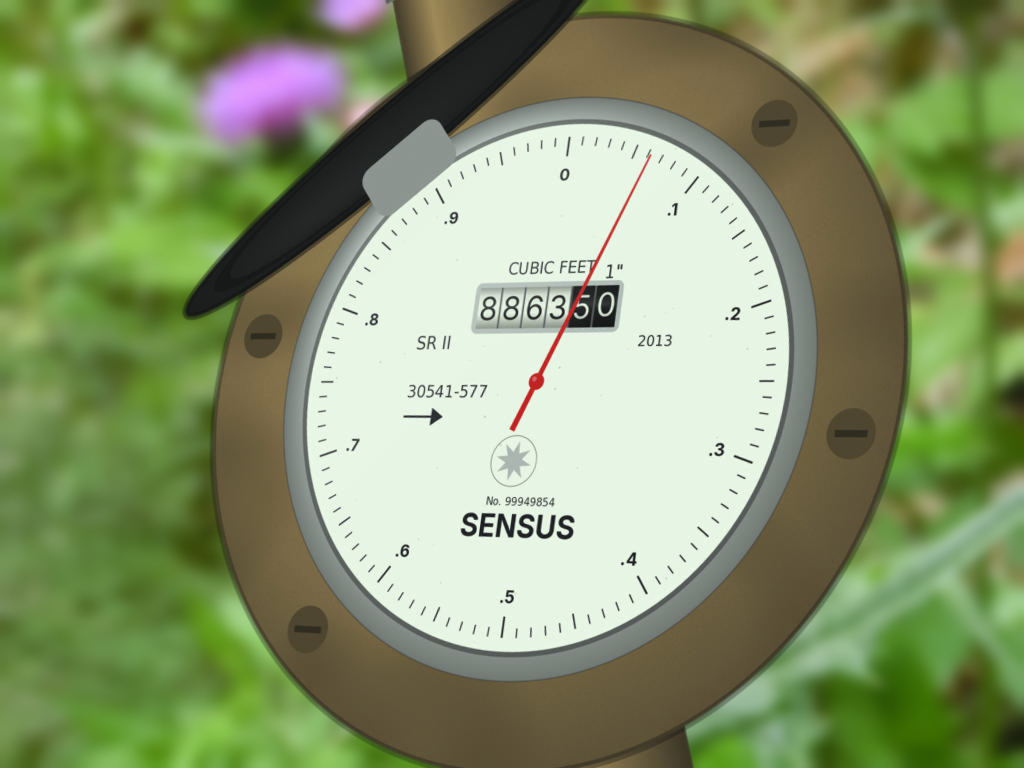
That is 886350.06 ft³
